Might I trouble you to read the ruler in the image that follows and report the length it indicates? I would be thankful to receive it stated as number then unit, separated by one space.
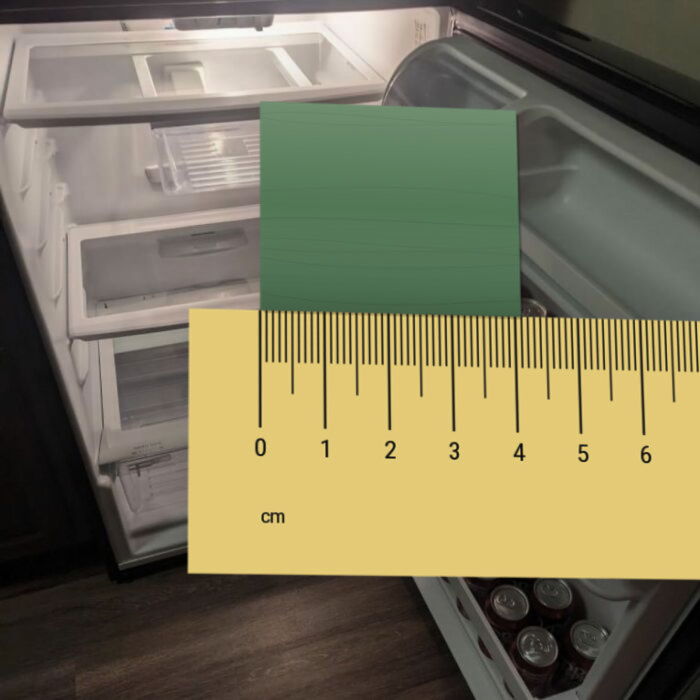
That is 4.1 cm
